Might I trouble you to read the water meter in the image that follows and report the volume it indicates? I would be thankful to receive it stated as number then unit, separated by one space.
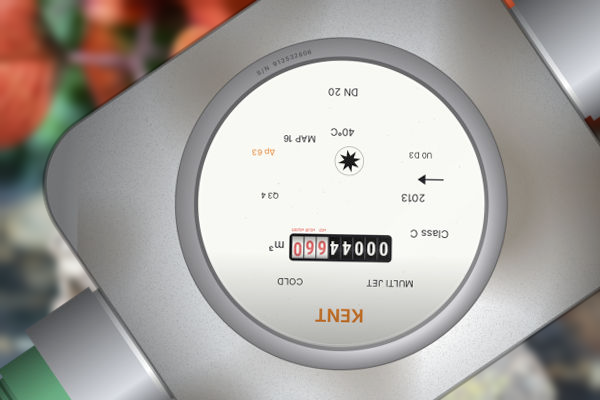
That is 44.660 m³
